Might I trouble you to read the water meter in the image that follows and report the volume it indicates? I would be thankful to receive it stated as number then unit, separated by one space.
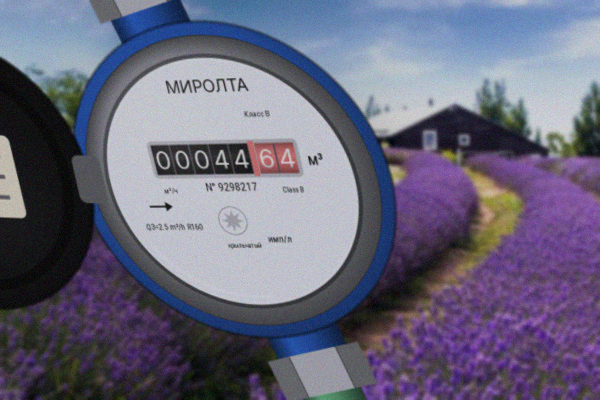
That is 44.64 m³
